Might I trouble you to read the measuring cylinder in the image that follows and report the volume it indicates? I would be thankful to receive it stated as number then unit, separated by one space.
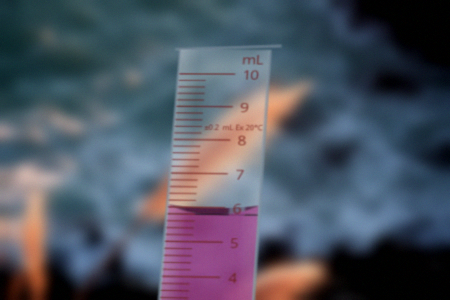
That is 5.8 mL
